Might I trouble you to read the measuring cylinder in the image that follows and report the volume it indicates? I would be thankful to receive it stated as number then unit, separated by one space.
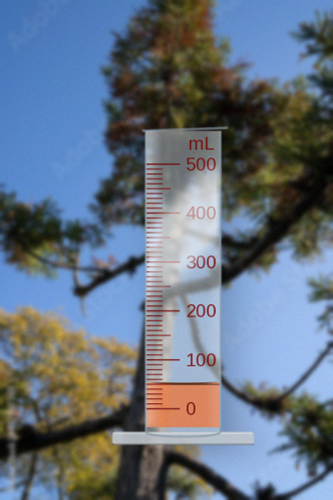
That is 50 mL
